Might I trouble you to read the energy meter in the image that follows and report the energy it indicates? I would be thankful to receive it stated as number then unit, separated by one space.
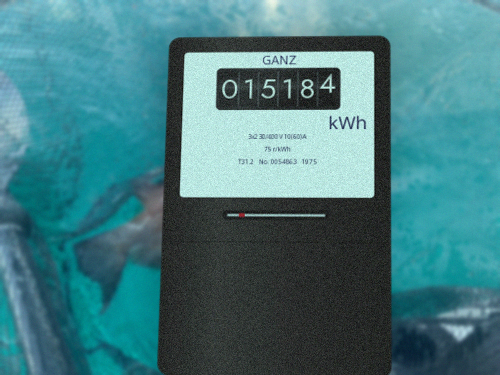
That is 15184 kWh
